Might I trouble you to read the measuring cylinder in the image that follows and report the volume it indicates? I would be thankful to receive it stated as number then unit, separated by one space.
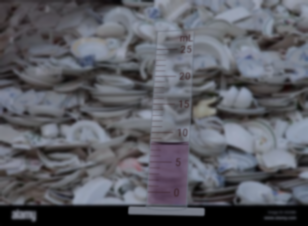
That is 8 mL
